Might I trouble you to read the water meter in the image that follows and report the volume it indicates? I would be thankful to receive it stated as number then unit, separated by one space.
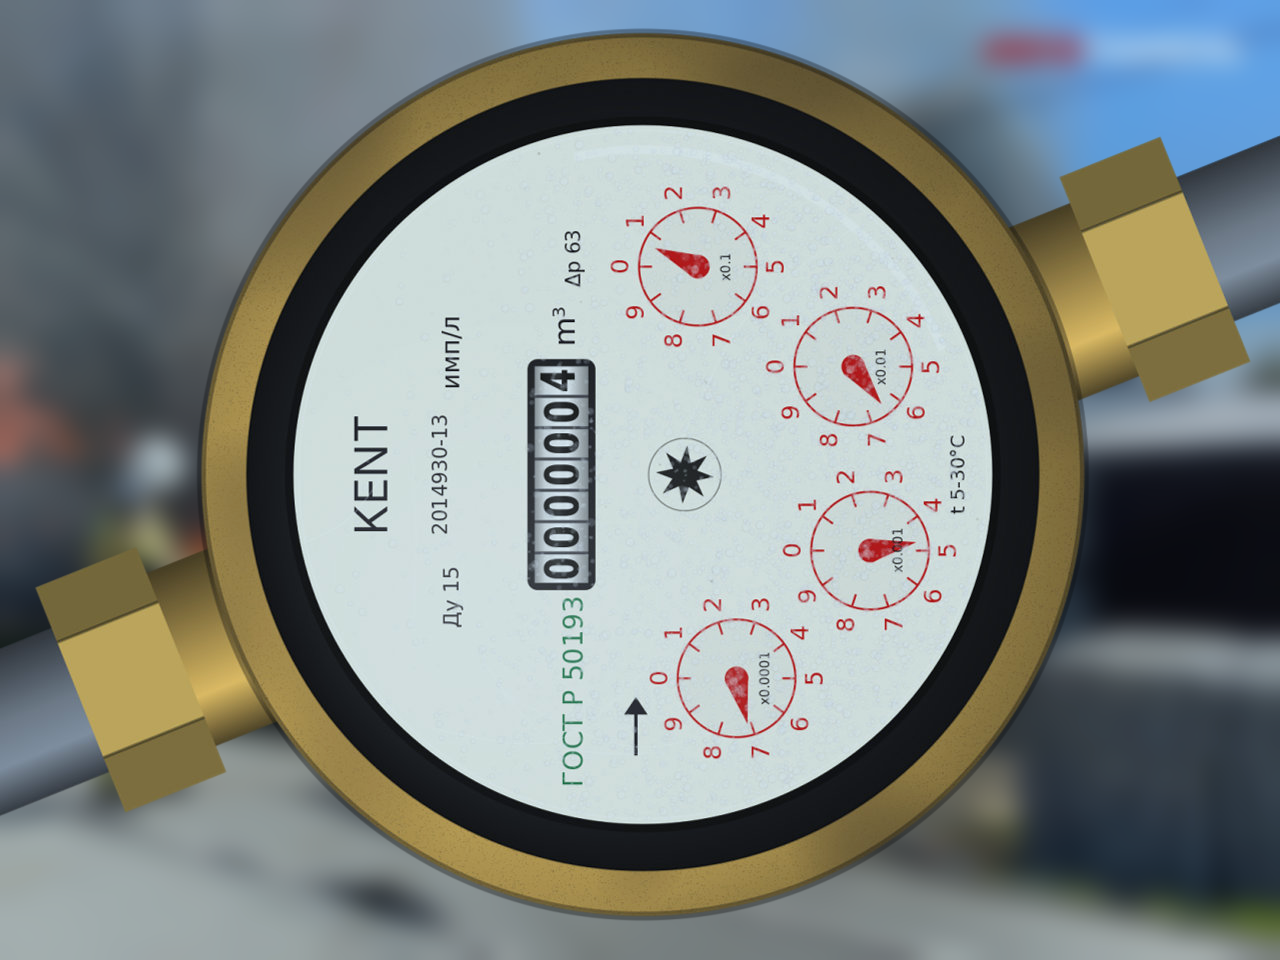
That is 4.0647 m³
